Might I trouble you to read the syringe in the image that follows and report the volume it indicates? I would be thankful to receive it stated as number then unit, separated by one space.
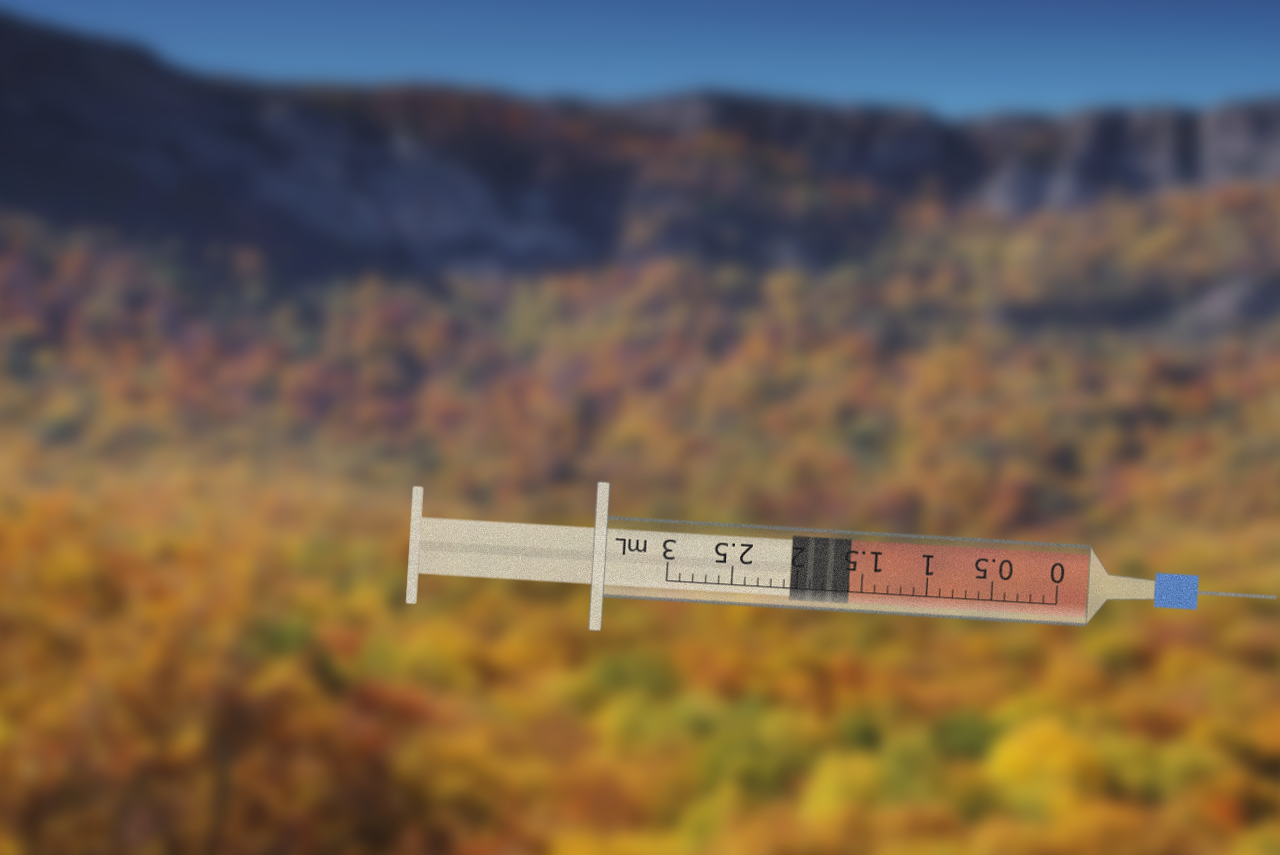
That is 1.6 mL
